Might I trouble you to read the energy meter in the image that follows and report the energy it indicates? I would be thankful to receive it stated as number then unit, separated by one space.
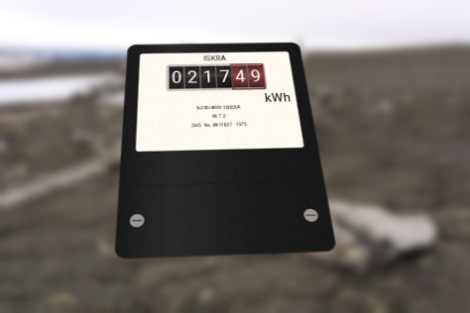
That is 217.49 kWh
